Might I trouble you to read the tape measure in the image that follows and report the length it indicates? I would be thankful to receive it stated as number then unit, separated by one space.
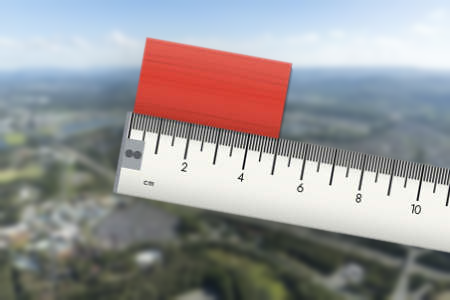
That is 5 cm
